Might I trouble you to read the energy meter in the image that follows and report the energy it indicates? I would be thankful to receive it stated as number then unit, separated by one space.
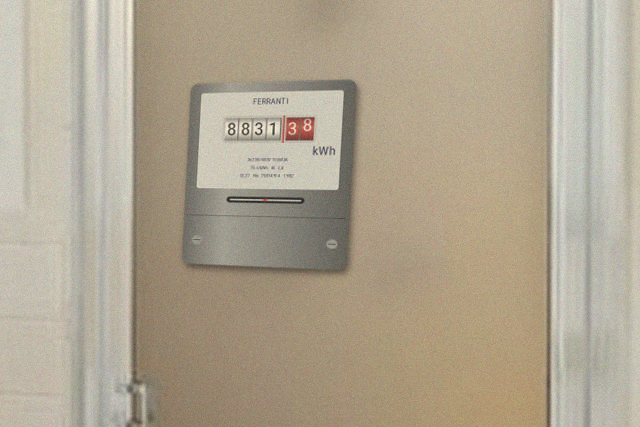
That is 8831.38 kWh
